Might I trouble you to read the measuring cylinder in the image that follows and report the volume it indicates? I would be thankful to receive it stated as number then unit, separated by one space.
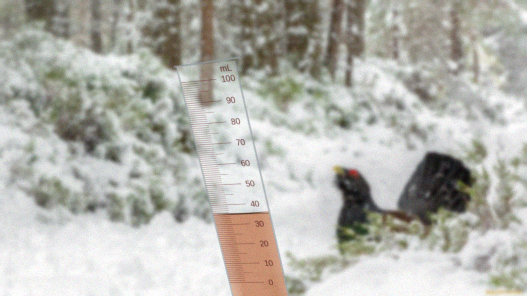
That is 35 mL
